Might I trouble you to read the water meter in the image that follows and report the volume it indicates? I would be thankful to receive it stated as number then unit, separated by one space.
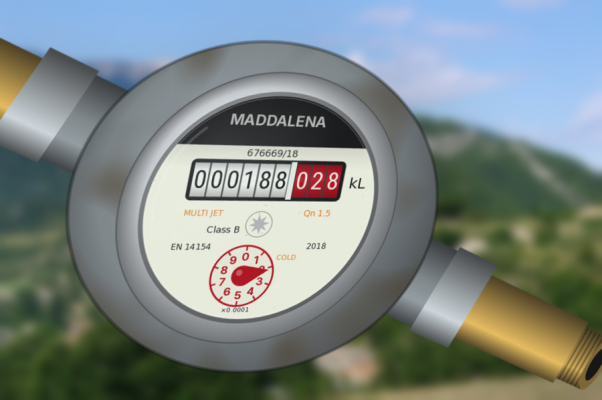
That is 188.0282 kL
